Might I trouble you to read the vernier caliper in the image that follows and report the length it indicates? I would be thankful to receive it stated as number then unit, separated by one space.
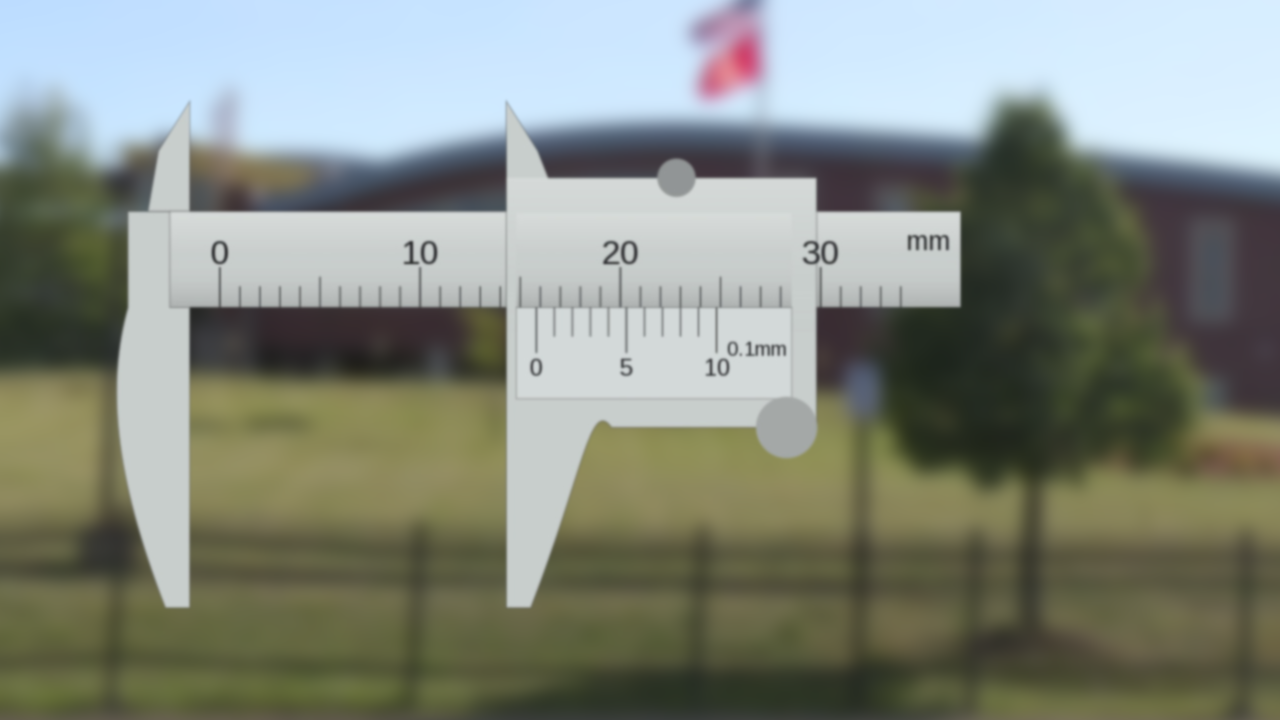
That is 15.8 mm
